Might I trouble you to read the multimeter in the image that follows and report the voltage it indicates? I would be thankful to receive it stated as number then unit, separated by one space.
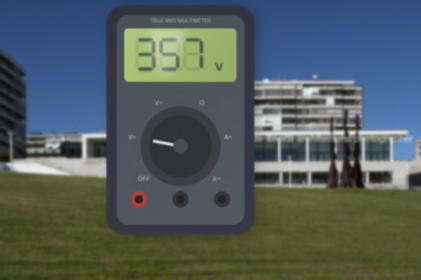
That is 357 V
